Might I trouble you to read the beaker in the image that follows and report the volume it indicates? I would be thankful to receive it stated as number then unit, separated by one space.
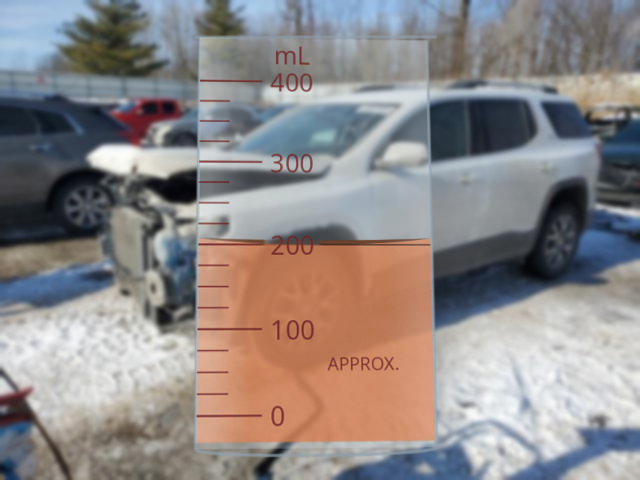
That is 200 mL
